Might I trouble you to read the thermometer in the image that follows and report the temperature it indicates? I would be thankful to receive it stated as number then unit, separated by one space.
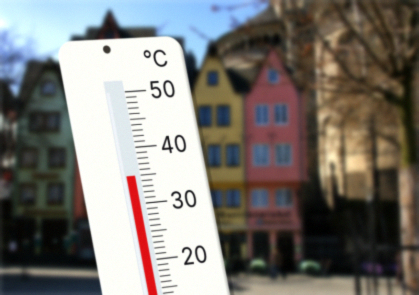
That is 35 °C
